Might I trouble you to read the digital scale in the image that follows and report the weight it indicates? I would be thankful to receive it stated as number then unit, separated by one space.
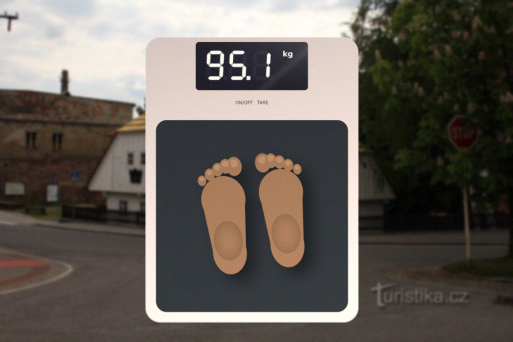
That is 95.1 kg
